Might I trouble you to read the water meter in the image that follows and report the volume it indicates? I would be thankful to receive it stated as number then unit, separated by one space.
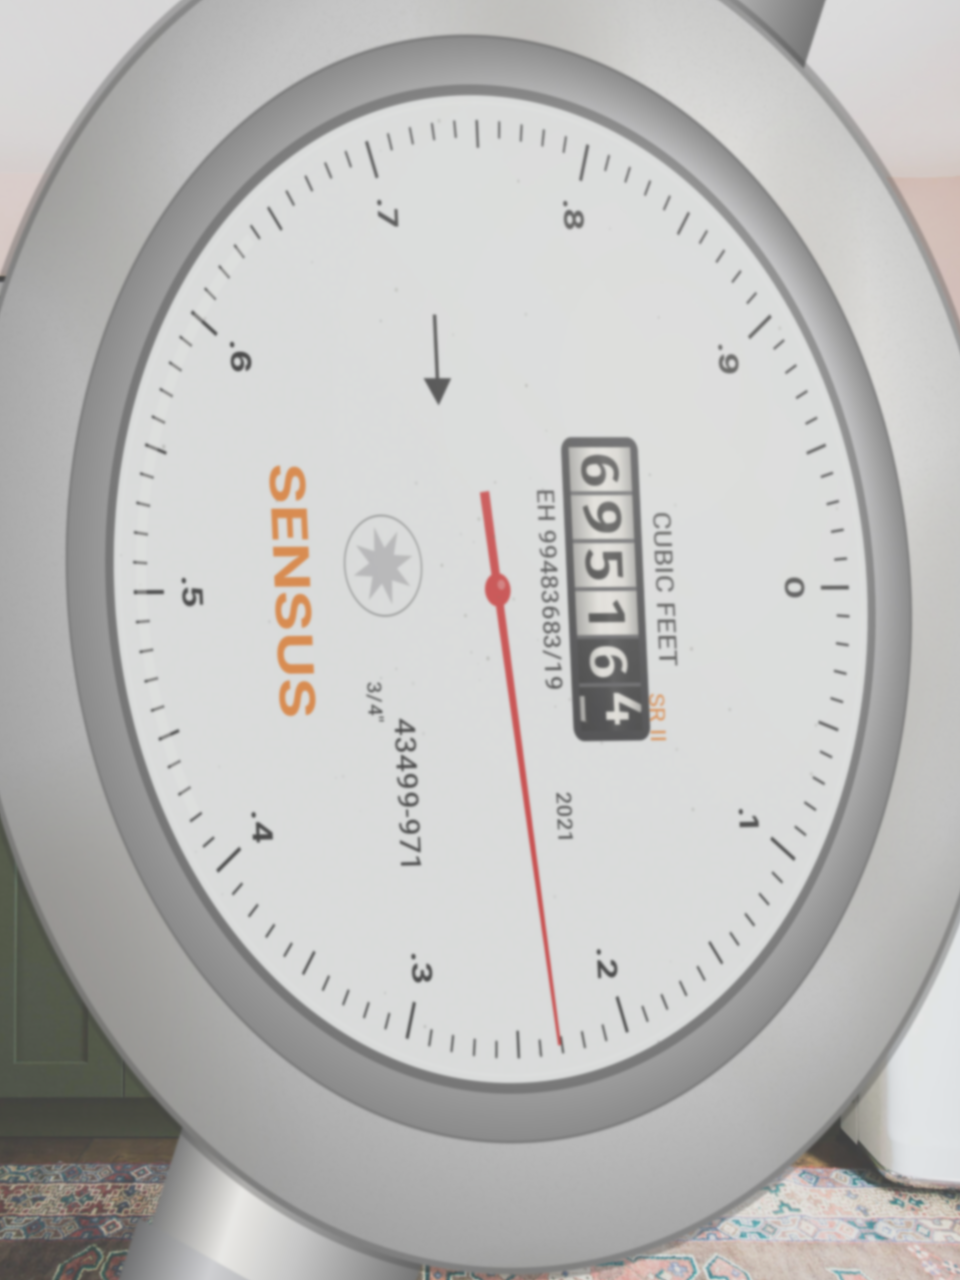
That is 695164.23 ft³
